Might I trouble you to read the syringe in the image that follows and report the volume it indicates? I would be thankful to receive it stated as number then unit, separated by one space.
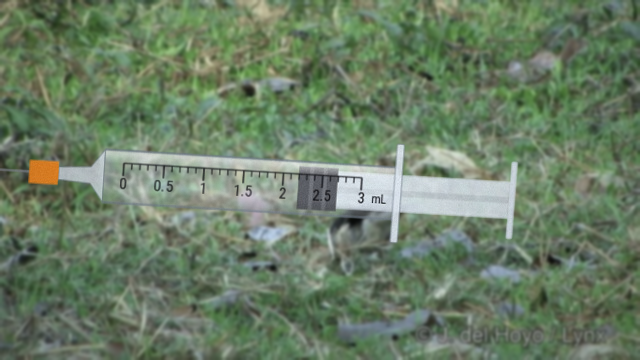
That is 2.2 mL
